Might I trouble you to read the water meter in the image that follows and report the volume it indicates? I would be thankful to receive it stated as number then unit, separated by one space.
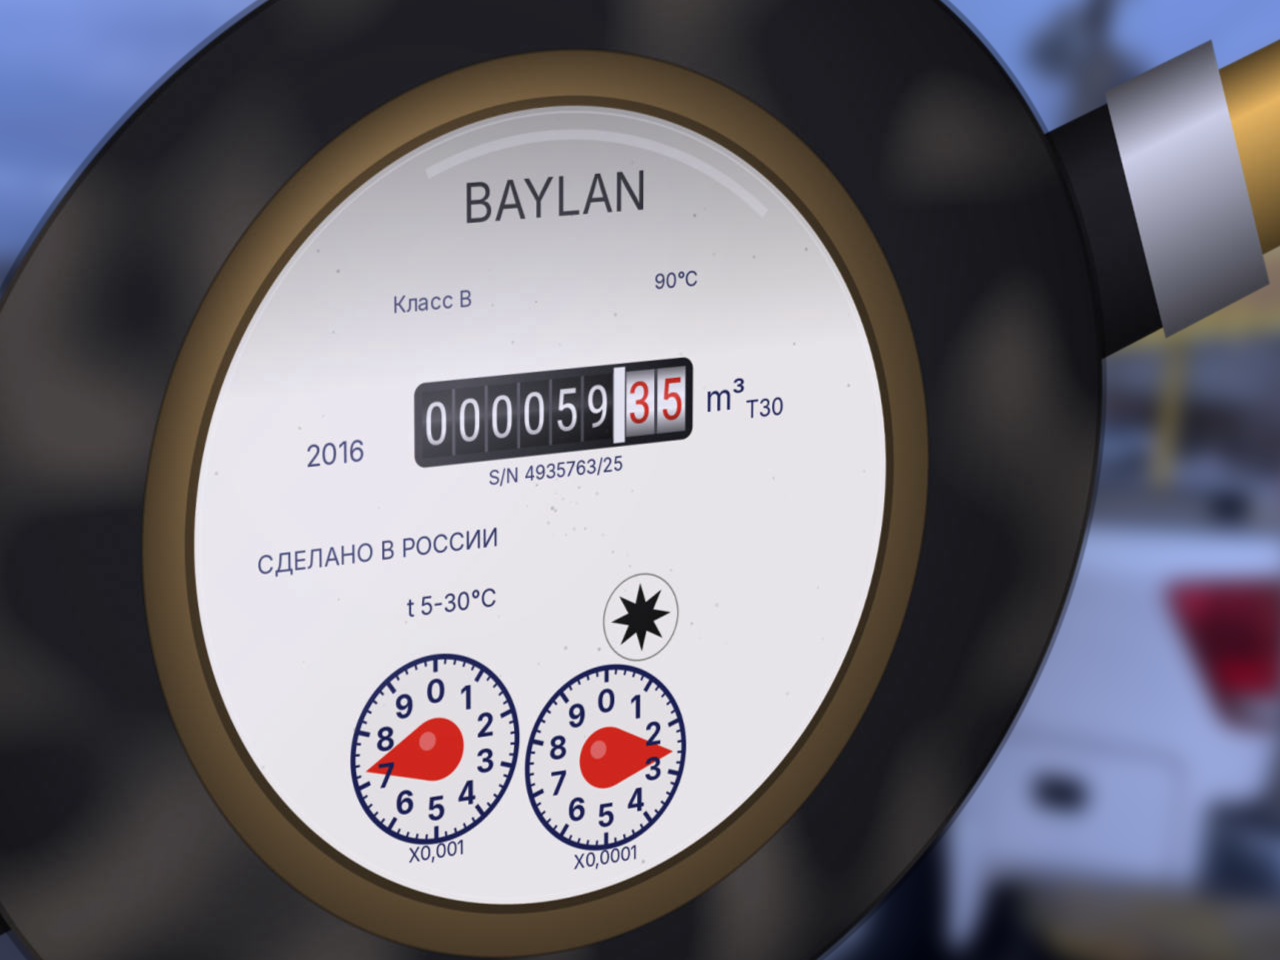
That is 59.3572 m³
